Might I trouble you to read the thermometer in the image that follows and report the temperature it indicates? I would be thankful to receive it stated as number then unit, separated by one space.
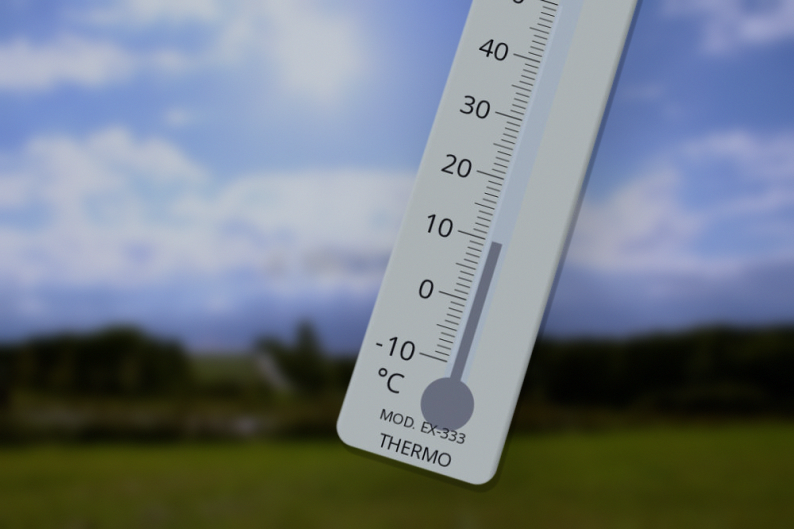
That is 10 °C
